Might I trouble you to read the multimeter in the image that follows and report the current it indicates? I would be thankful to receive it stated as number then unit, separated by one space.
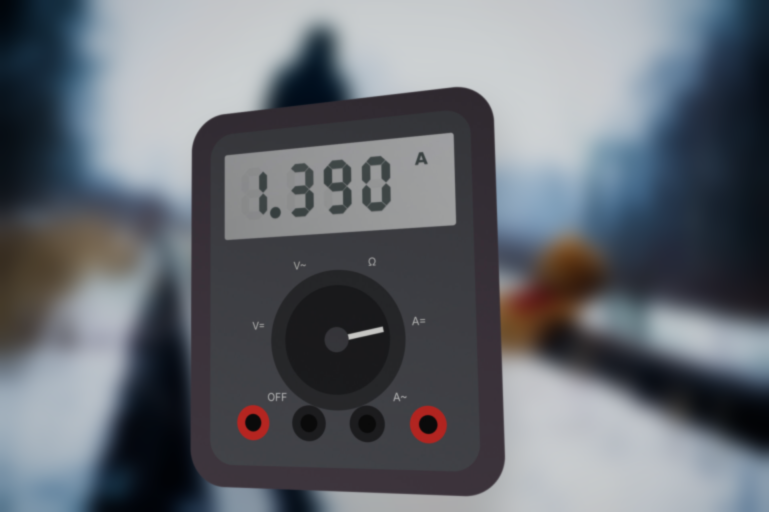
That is 1.390 A
